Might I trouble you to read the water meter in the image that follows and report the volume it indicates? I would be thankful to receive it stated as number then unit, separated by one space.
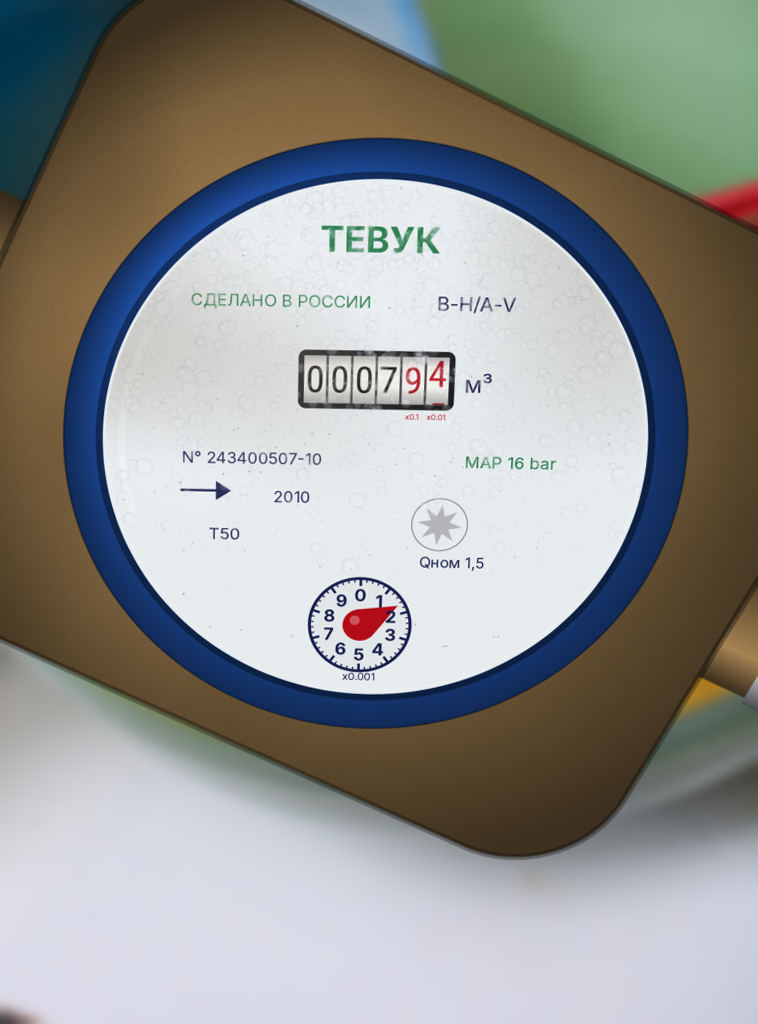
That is 7.941 m³
